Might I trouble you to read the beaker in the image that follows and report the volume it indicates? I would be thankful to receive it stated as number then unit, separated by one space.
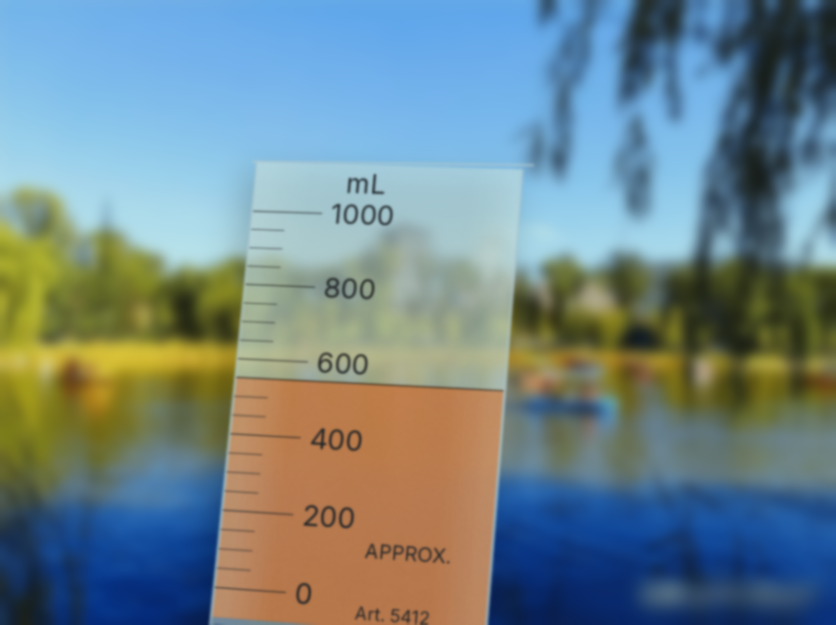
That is 550 mL
